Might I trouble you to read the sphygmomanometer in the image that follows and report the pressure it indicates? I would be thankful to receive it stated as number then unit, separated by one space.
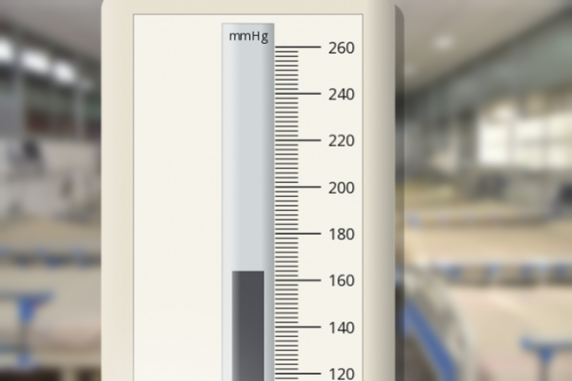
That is 164 mmHg
